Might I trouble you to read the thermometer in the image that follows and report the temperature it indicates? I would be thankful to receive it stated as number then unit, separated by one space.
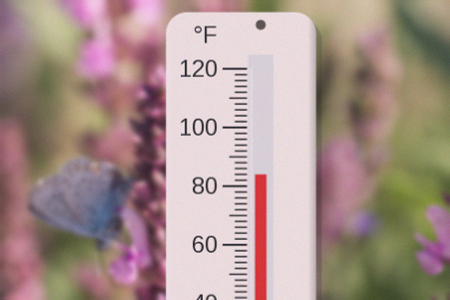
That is 84 °F
